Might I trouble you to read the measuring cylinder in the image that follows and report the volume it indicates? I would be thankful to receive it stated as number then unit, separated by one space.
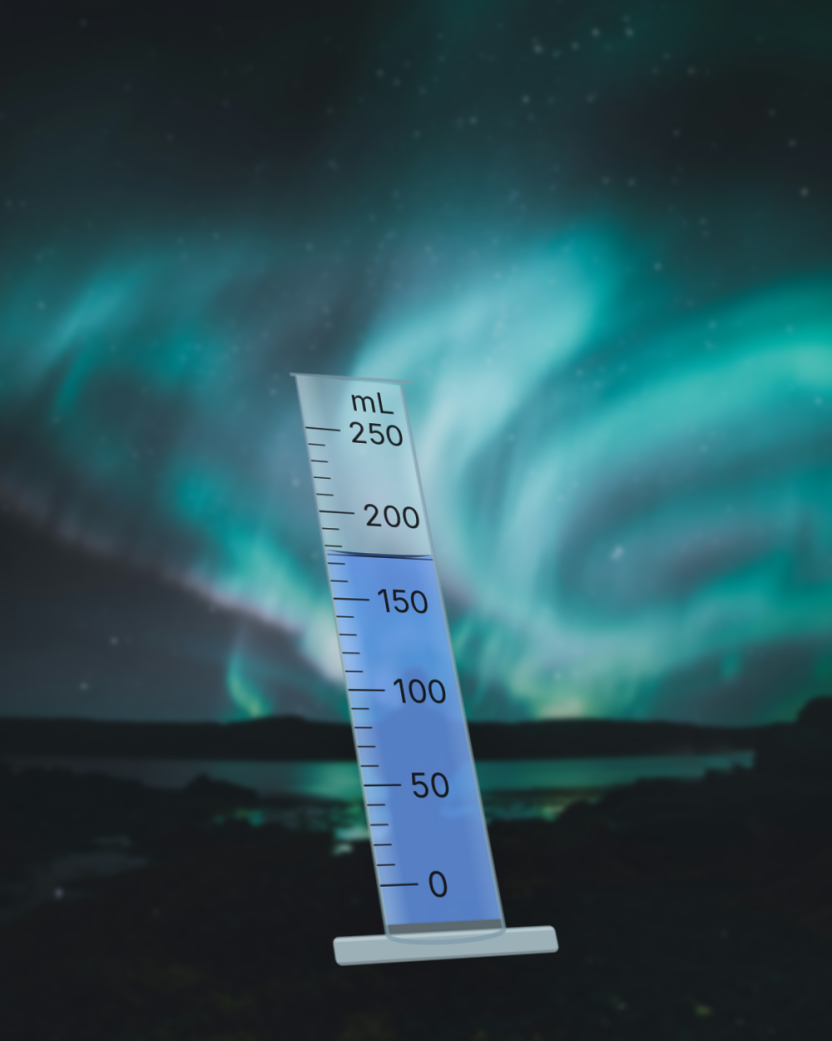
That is 175 mL
